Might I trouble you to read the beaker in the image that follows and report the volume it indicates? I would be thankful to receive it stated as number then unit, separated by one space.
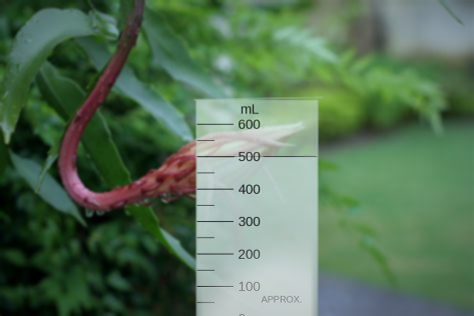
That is 500 mL
